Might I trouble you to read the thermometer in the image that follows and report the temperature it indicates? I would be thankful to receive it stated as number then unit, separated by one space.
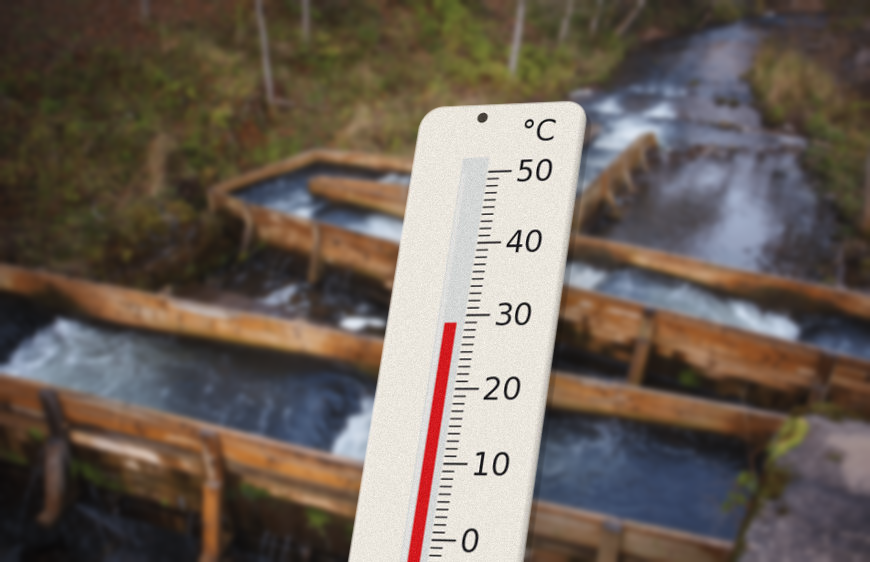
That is 29 °C
